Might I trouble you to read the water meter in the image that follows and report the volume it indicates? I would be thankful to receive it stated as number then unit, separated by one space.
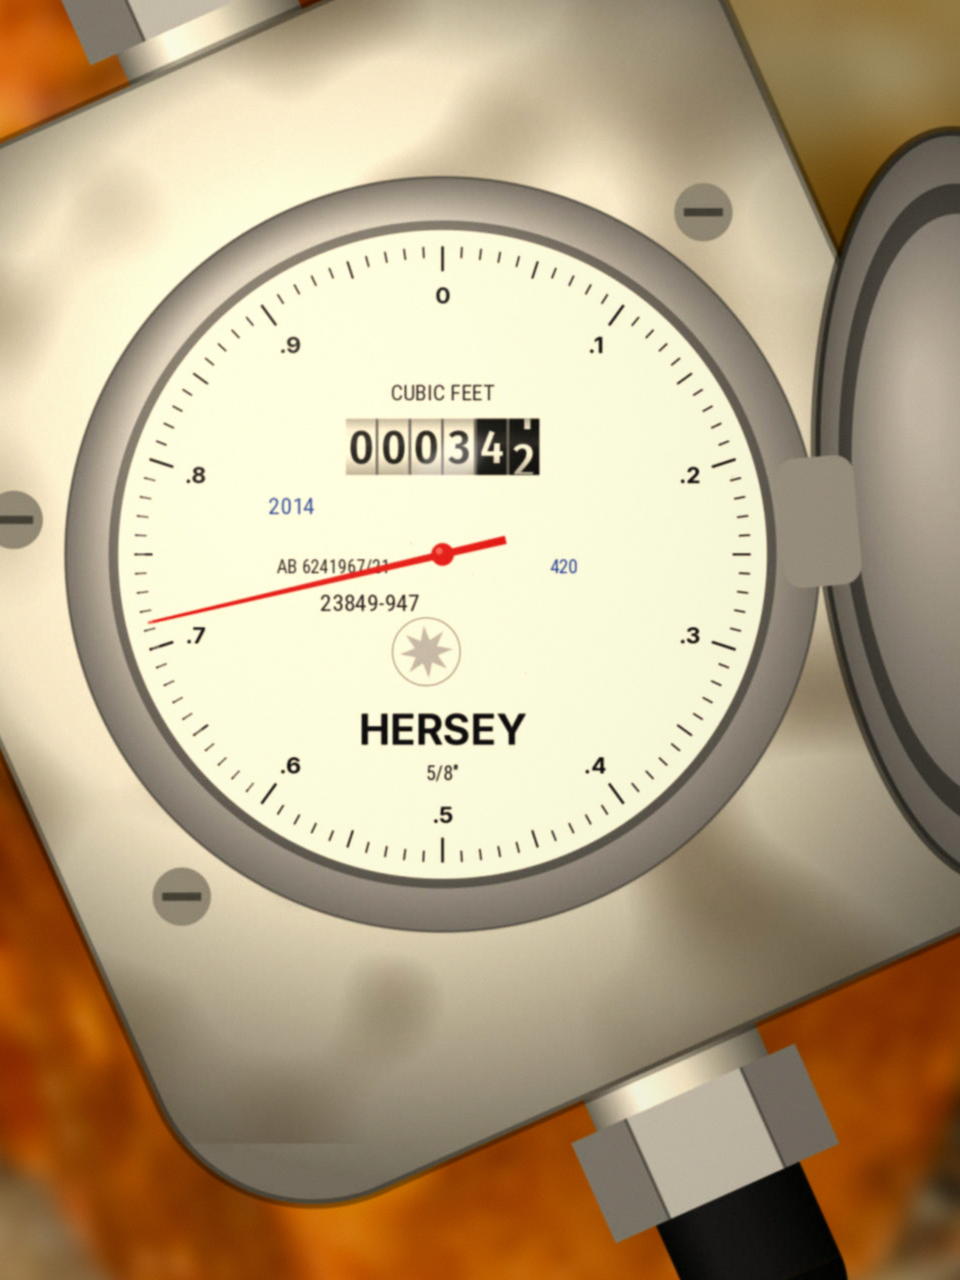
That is 341.71 ft³
